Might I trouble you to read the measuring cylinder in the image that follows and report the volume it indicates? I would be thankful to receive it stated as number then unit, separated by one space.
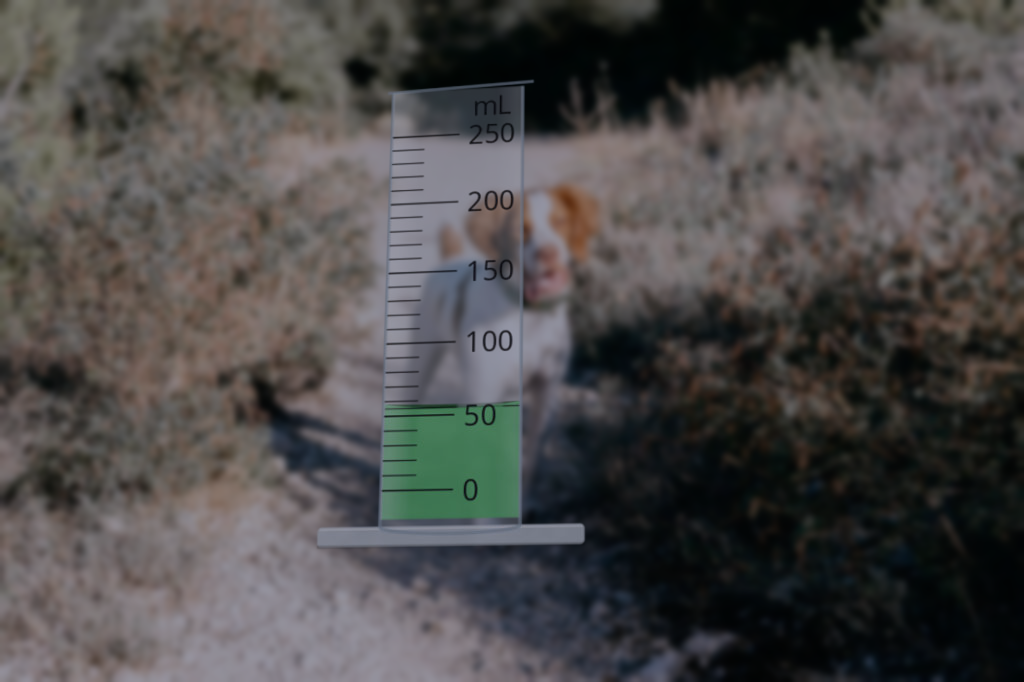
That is 55 mL
